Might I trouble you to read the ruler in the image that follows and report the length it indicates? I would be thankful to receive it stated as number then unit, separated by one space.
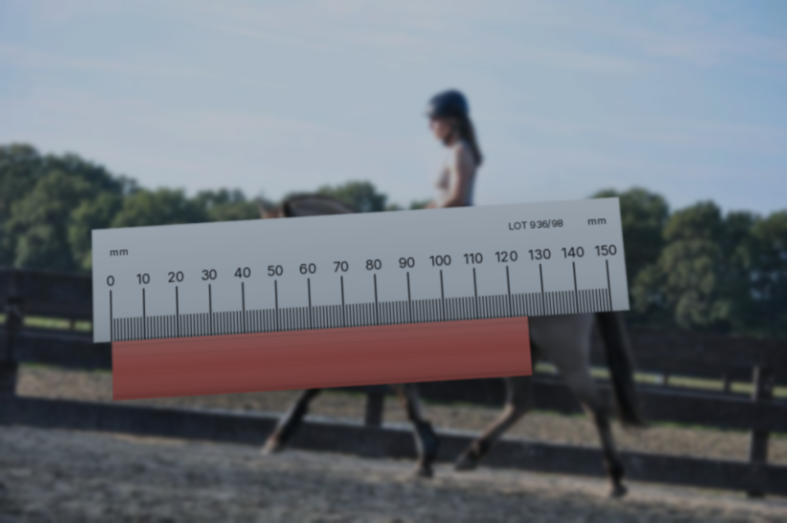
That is 125 mm
